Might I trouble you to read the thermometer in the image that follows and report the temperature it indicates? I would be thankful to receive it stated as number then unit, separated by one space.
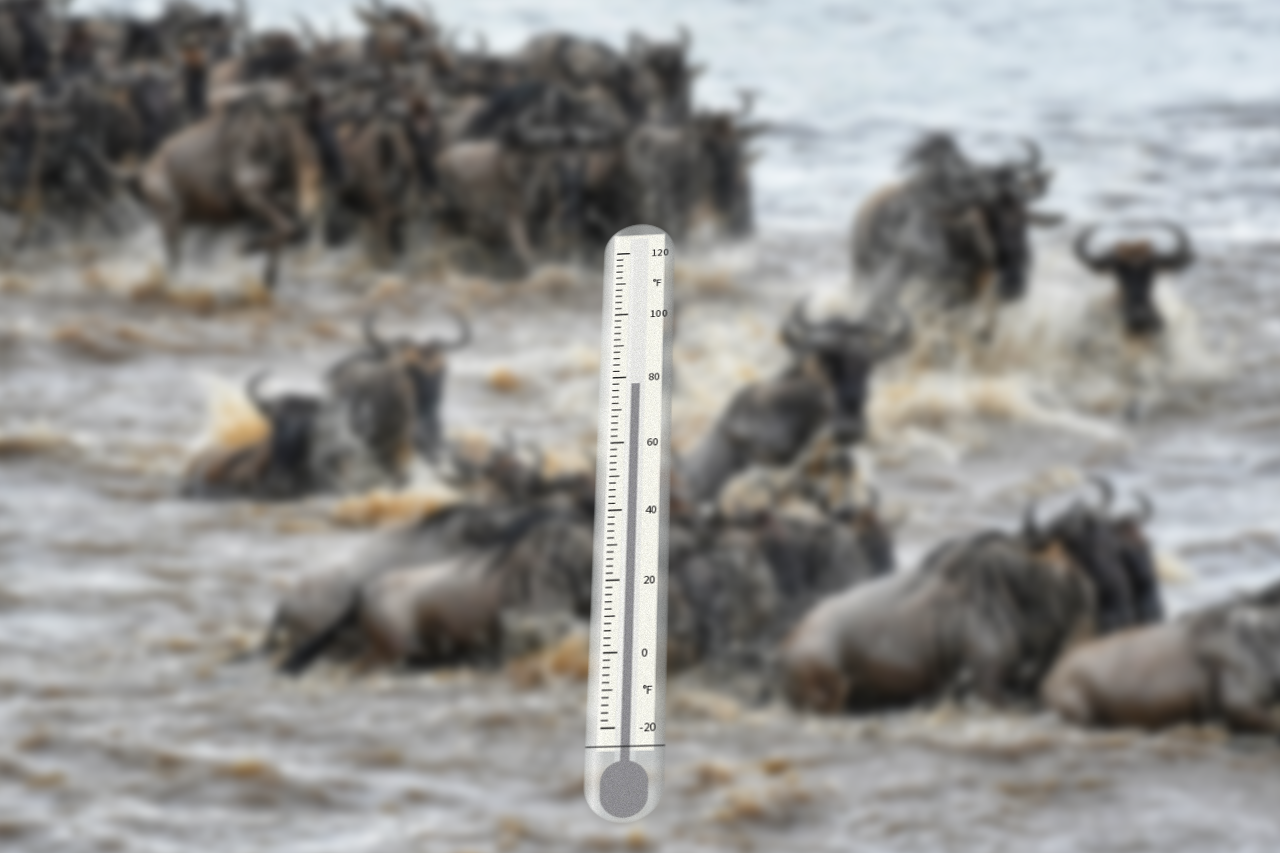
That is 78 °F
